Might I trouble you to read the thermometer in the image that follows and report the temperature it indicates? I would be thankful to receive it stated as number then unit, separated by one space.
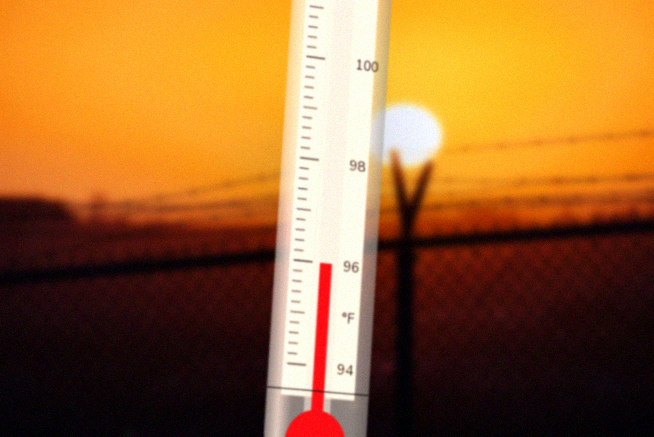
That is 96 °F
